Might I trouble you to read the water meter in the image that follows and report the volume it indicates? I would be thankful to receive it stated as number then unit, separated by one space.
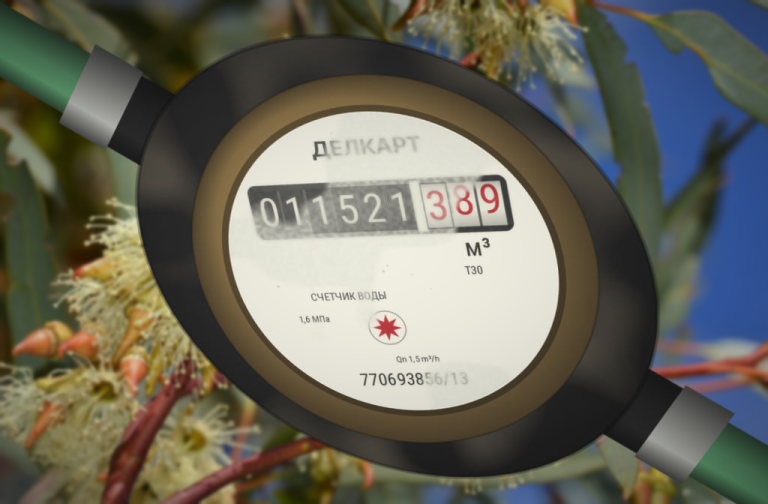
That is 11521.389 m³
